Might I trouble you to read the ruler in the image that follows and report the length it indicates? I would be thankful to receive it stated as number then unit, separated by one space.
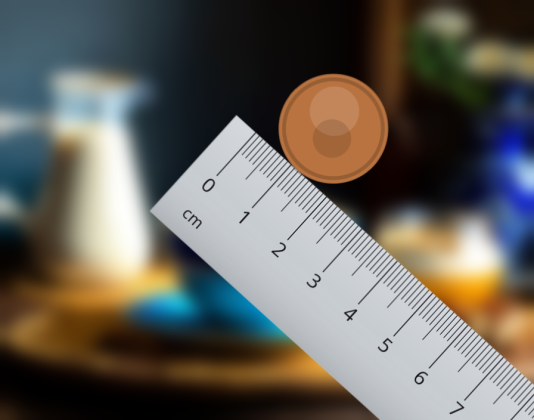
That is 2.3 cm
